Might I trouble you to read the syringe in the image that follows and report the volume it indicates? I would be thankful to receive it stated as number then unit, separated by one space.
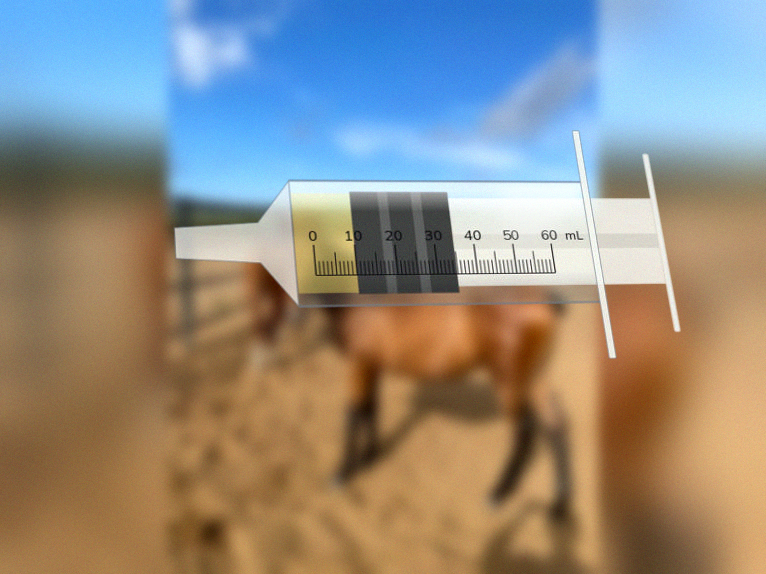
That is 10 mL
